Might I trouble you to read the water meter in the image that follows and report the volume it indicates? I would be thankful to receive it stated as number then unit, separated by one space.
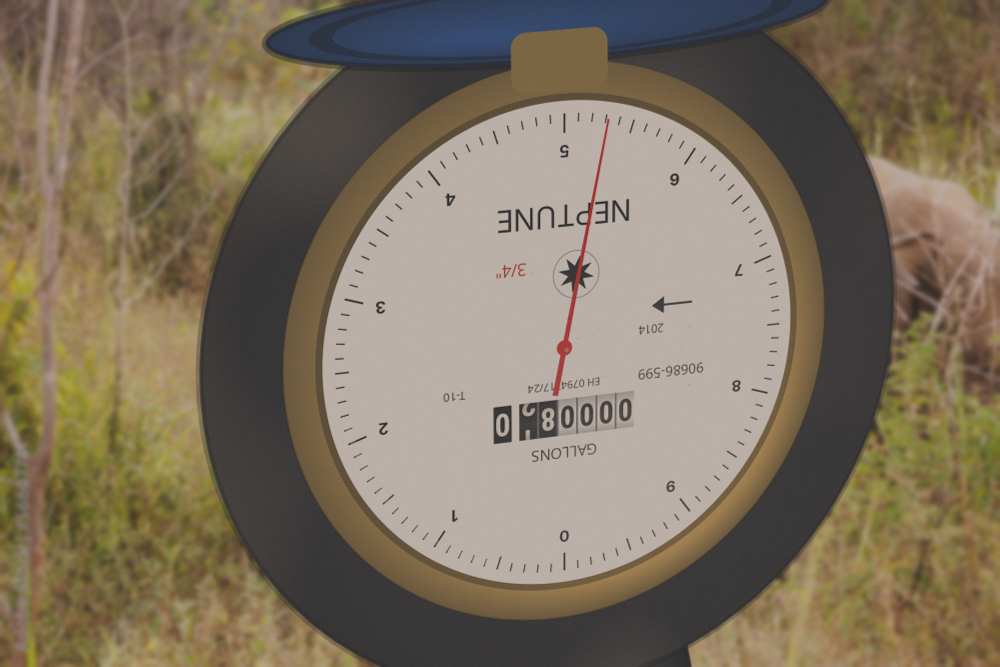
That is 815.3 gal
